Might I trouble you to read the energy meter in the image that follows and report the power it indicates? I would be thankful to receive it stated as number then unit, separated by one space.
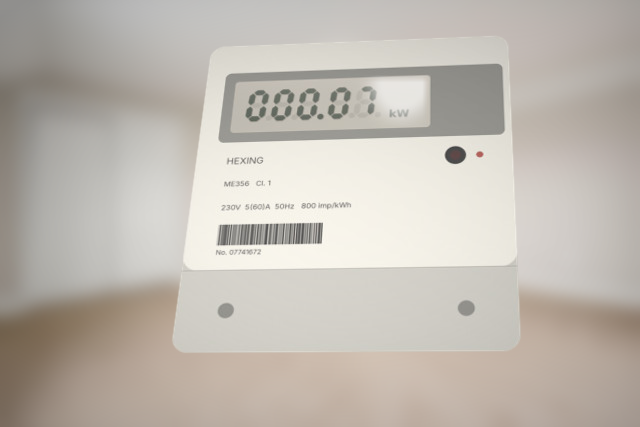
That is 0.07 kW
